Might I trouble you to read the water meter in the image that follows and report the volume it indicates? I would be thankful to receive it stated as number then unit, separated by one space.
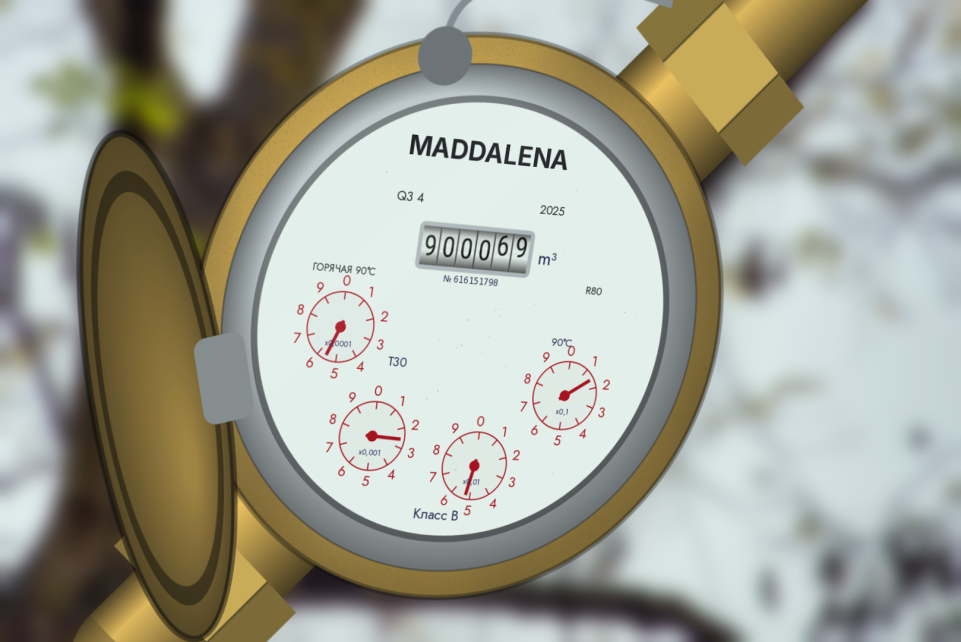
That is 900069.1525 m³
